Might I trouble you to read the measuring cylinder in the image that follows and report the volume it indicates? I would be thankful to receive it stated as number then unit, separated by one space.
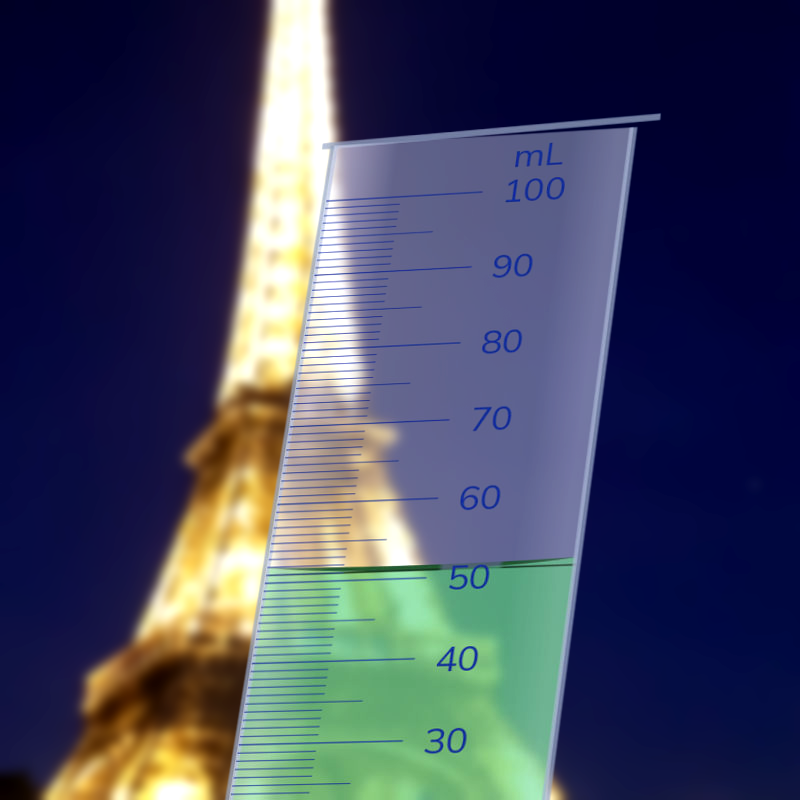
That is 51 mL
